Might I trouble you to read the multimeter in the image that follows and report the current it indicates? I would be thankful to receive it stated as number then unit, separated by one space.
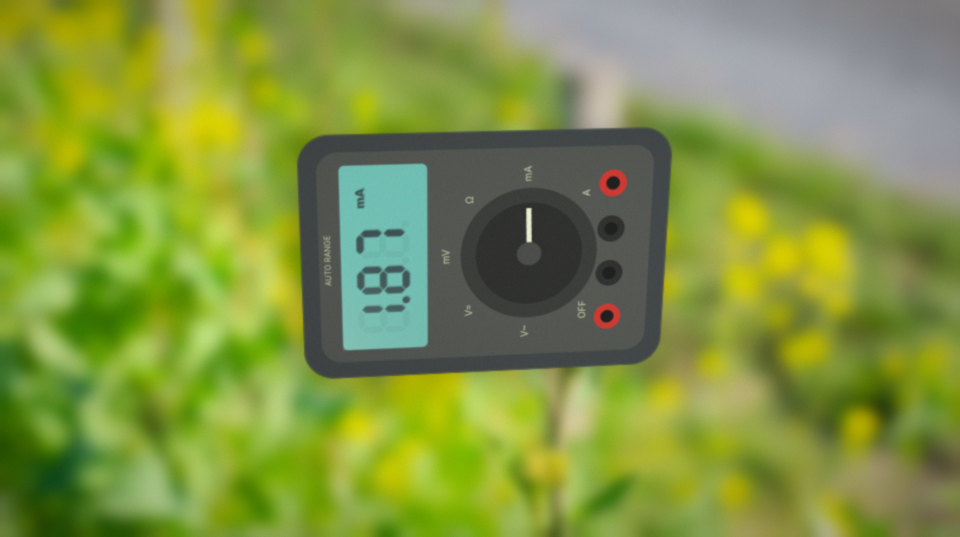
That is 1.87 mA
